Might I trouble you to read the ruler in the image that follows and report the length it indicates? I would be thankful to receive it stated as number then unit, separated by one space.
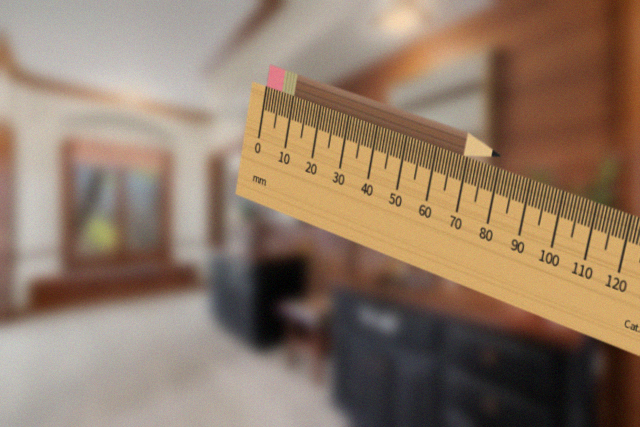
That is 80 mm
